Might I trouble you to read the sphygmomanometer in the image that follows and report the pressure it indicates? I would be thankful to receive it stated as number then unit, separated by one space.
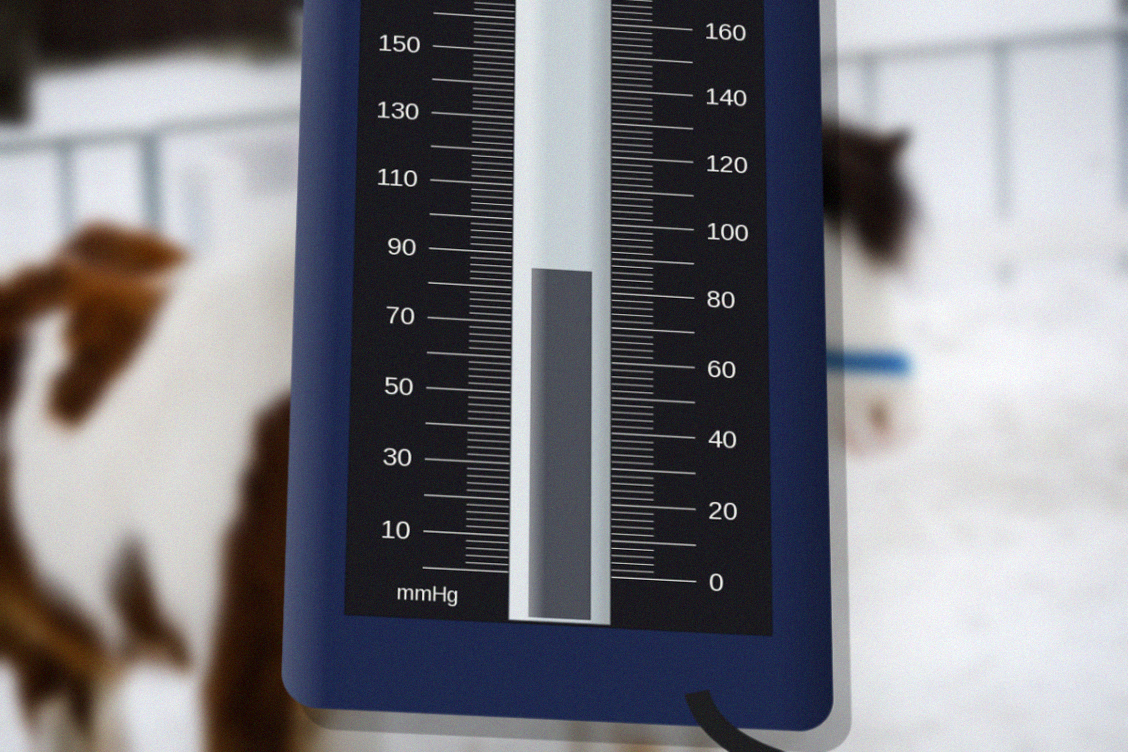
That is 86 mmHg
